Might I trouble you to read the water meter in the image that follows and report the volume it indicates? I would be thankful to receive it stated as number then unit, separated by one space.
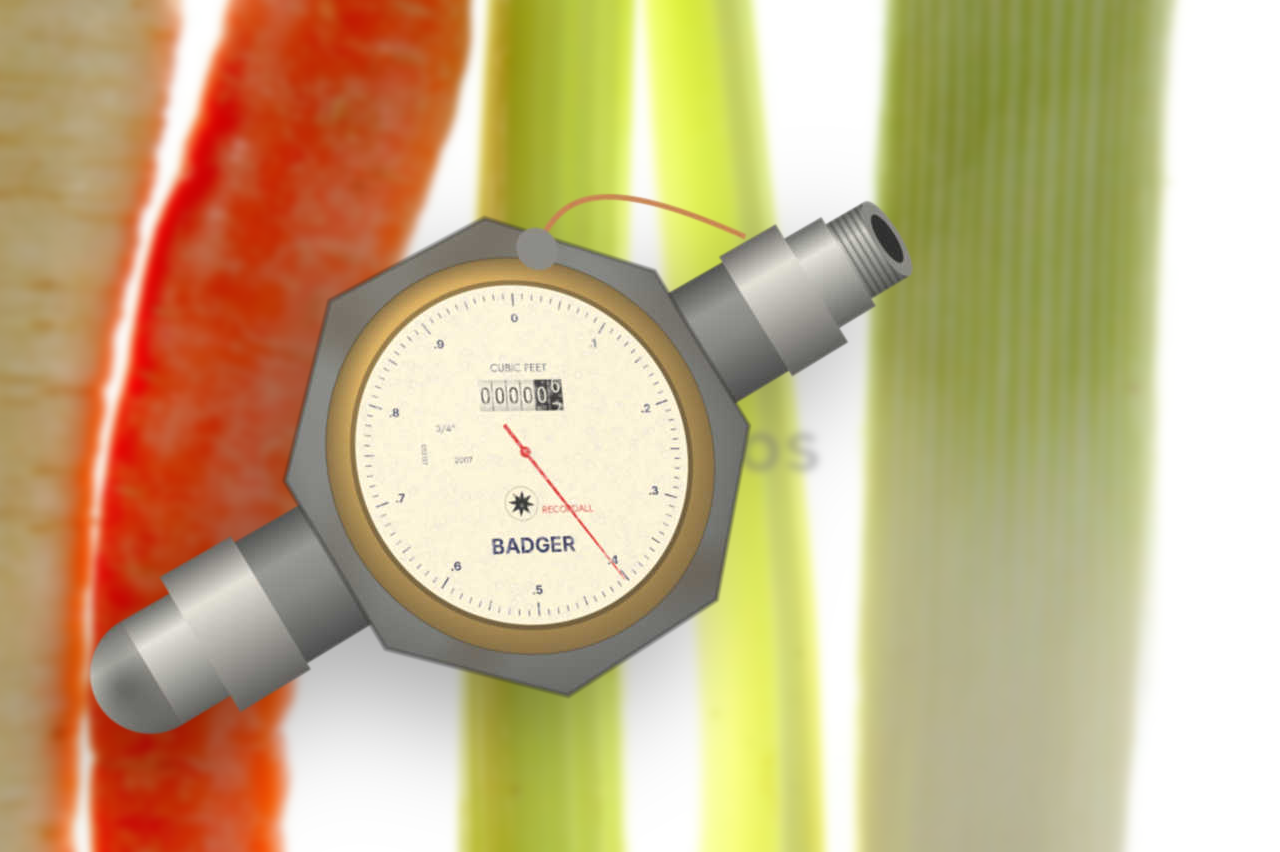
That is 6.40 ft³
